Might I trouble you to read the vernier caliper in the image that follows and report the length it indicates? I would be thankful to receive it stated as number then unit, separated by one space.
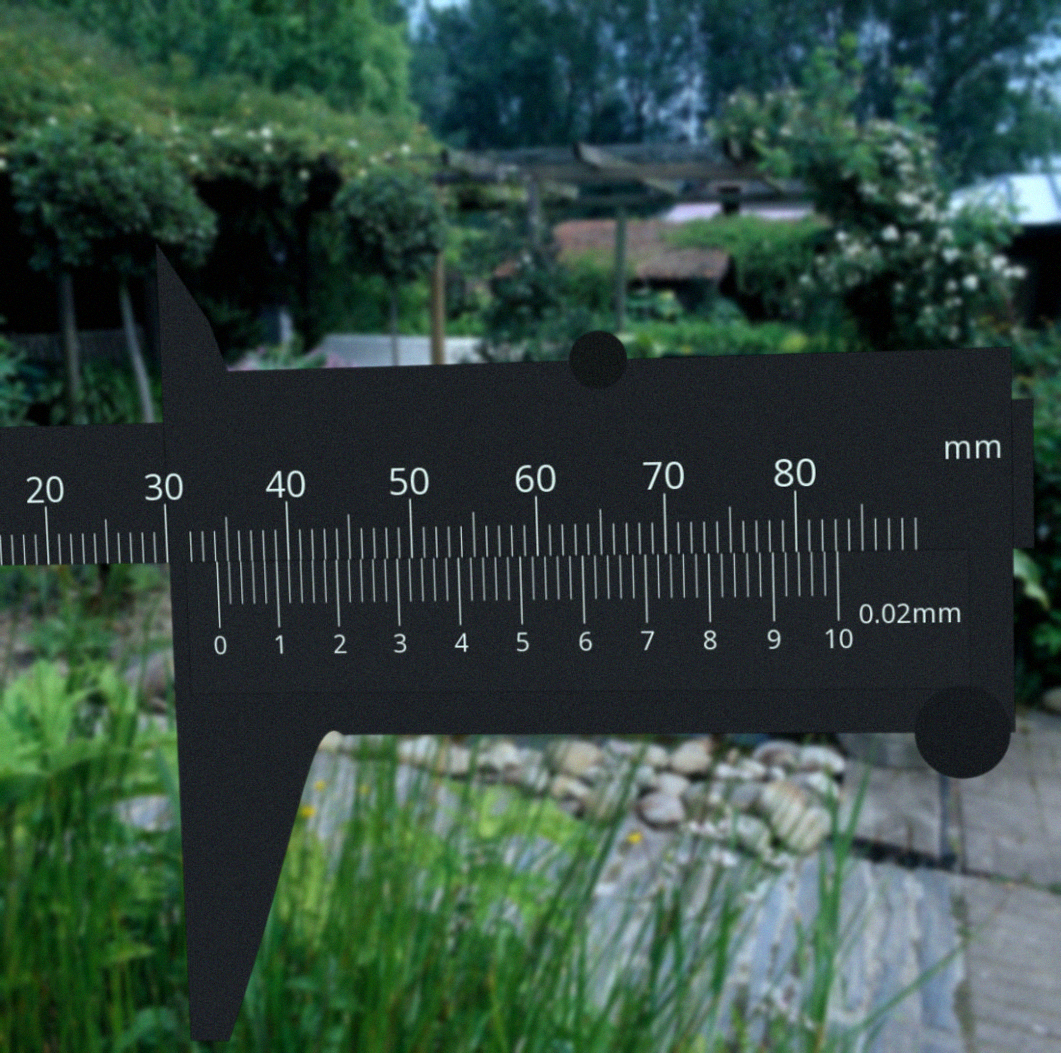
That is 34.1 mm
